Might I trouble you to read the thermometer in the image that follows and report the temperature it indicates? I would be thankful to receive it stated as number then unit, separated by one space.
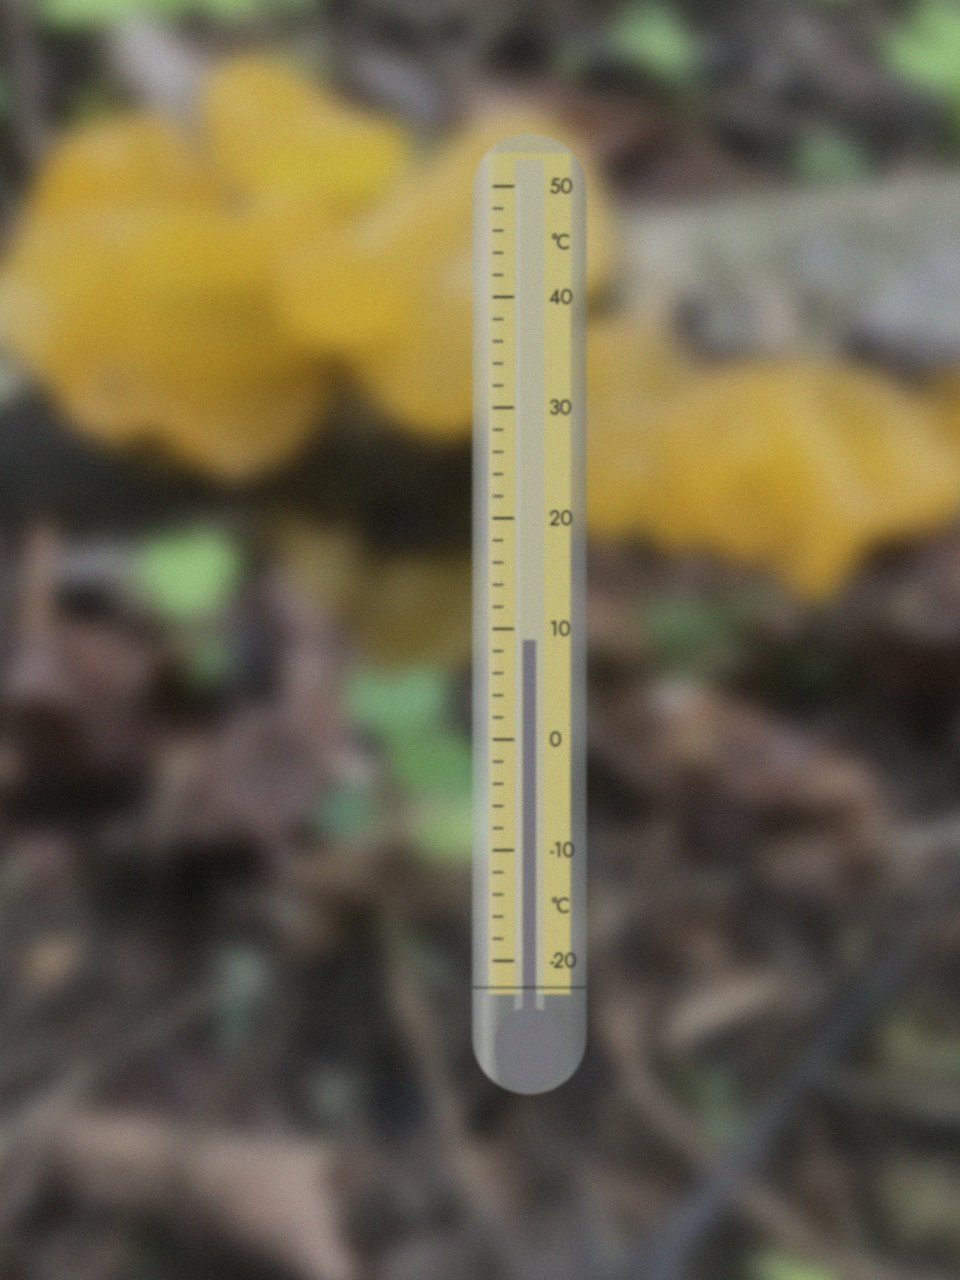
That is 9 °C
